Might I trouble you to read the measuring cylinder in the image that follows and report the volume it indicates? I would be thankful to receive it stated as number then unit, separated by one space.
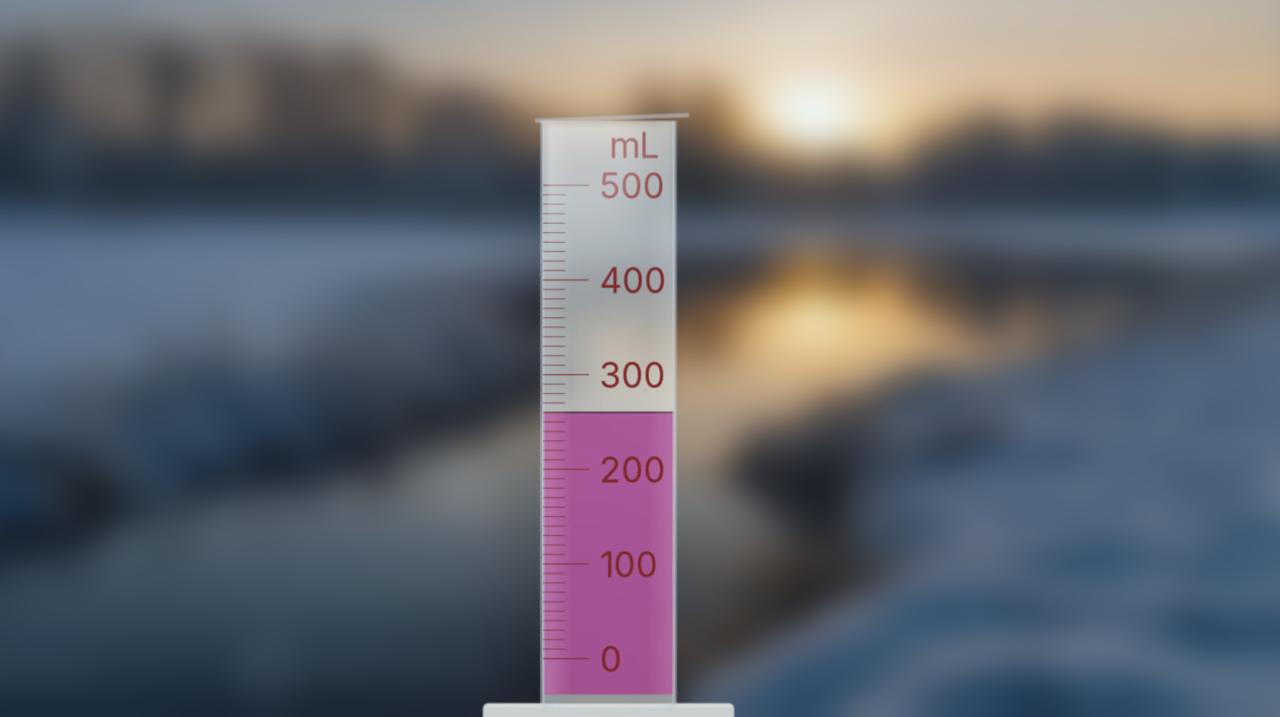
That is 260 mL
